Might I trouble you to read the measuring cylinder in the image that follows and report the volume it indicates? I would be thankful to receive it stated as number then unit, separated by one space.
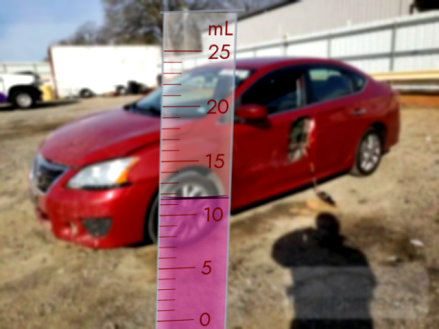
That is 11.5 mL
